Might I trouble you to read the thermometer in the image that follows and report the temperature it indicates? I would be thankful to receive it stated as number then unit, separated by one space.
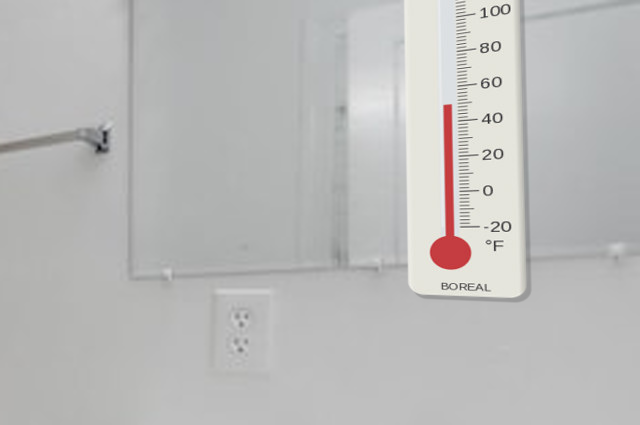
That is 50 °F
